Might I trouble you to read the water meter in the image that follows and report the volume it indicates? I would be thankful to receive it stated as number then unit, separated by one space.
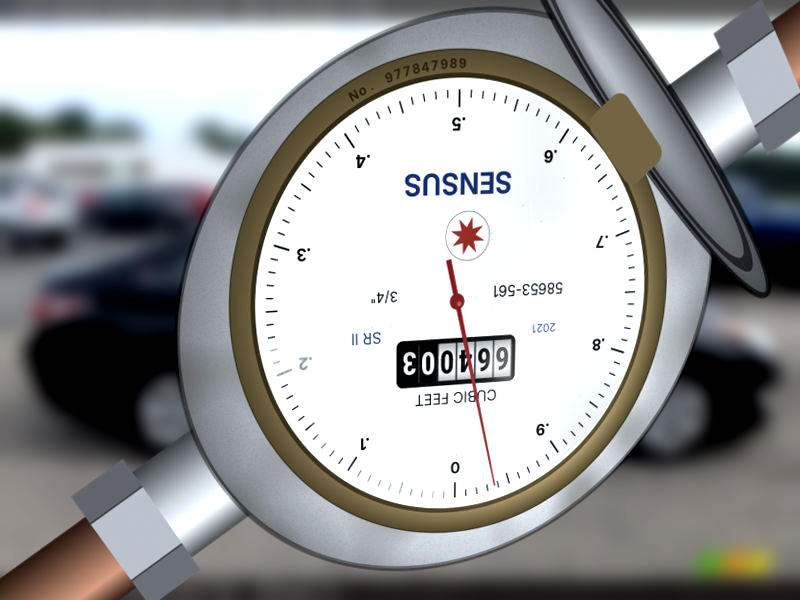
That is 664002.96 ft³
